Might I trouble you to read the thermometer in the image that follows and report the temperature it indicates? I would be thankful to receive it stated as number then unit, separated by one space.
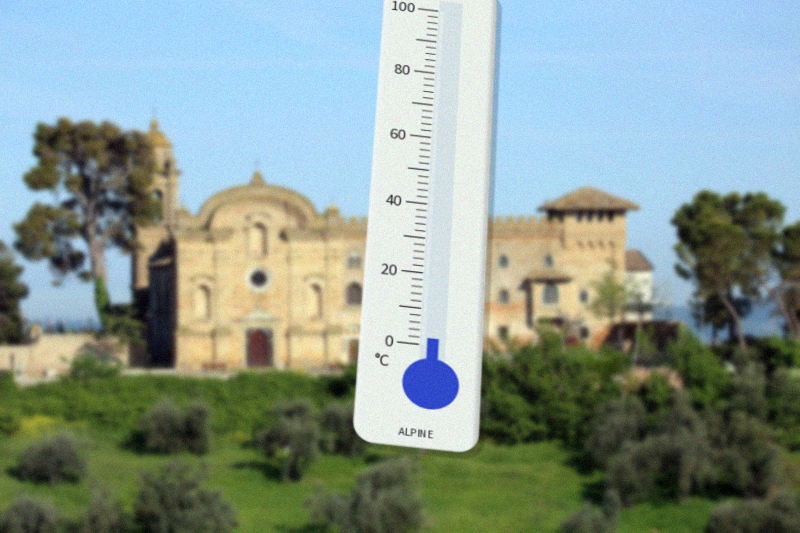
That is 2 °C
